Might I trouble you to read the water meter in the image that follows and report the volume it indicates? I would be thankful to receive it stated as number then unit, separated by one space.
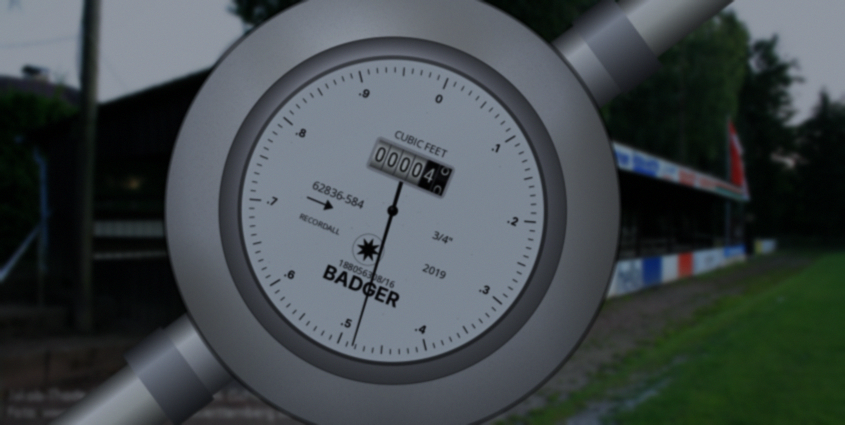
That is 48.48 ft³
